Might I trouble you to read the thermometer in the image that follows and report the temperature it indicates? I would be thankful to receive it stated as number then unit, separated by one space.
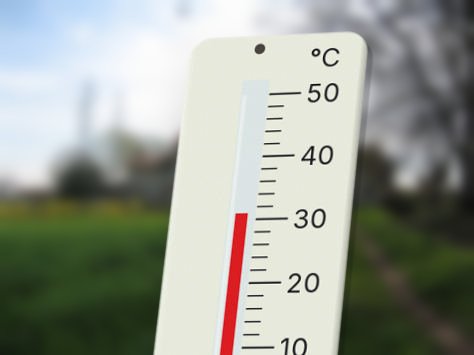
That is 31 °C
